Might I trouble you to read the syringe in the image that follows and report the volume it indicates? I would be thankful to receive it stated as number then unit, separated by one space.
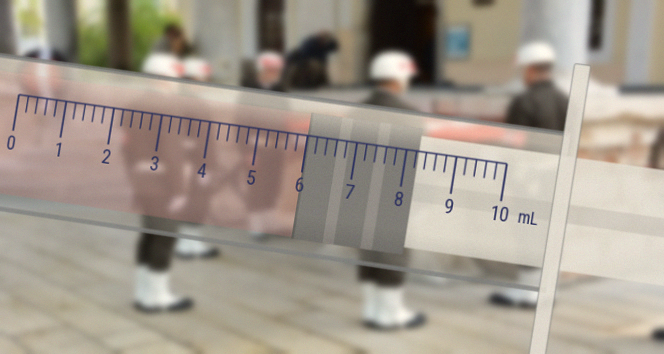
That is 6 mL
